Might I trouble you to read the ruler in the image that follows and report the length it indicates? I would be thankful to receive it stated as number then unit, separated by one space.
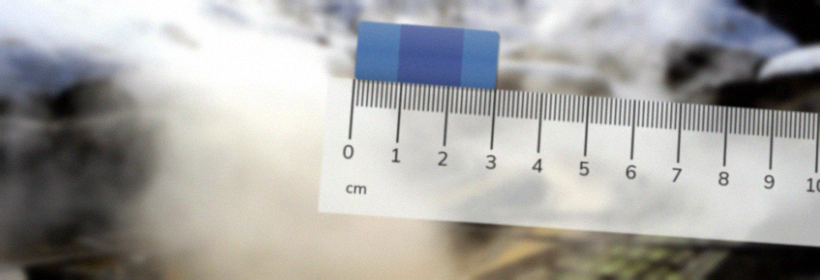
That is 3 cm
